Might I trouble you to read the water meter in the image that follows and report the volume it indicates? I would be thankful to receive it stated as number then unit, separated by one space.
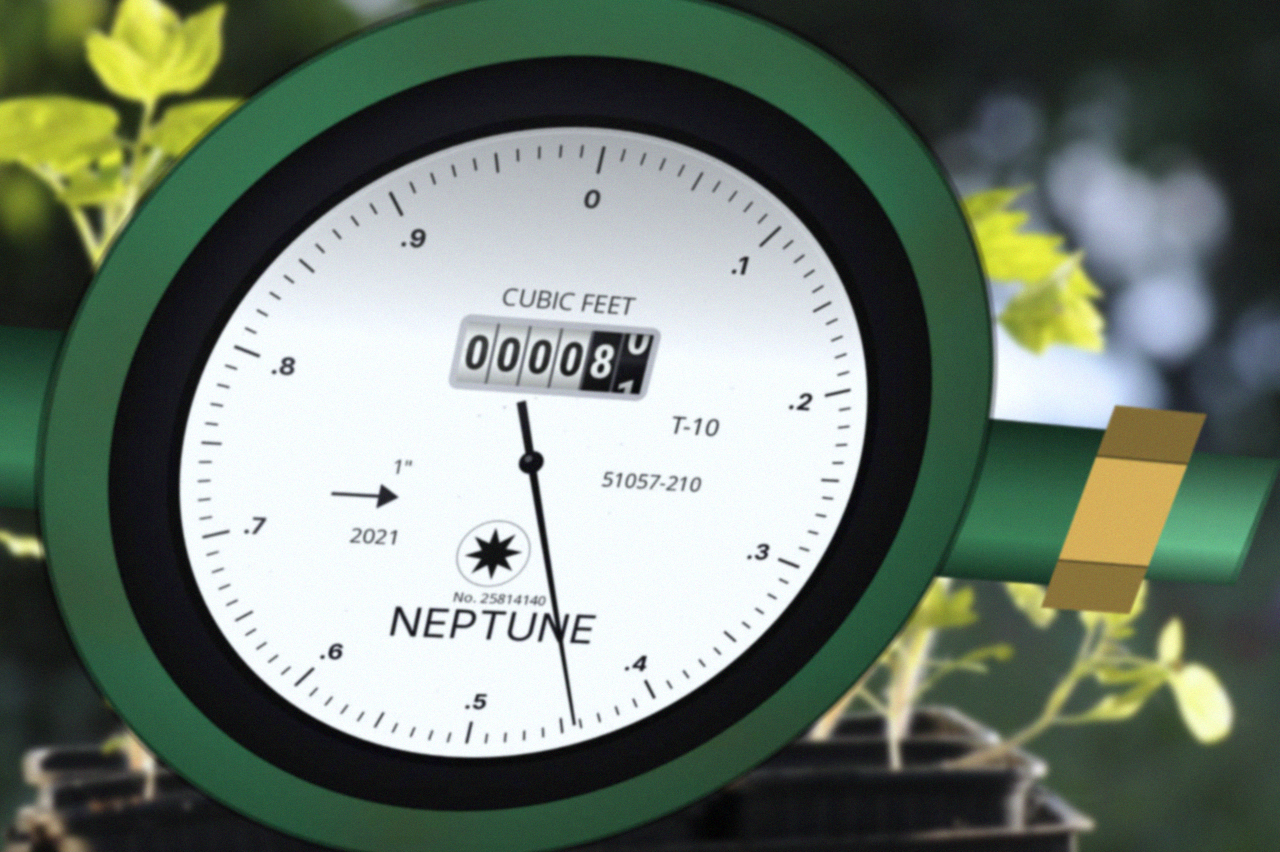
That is 80.44 ft³
